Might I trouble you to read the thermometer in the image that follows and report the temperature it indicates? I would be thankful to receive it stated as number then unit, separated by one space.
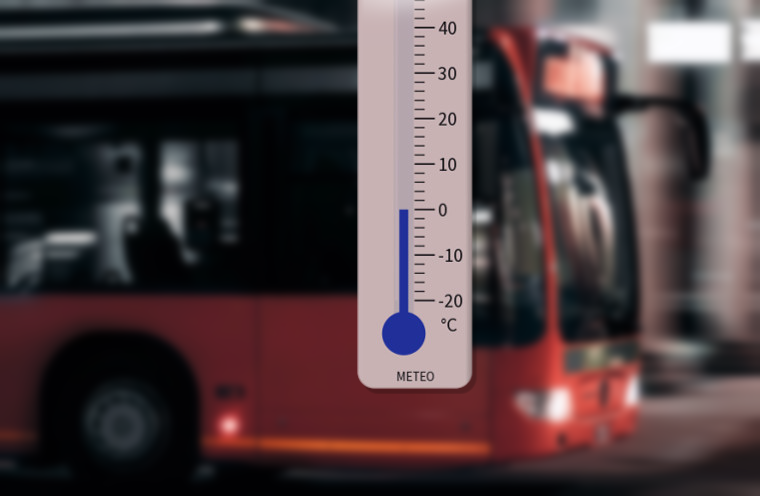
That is 0 °C
